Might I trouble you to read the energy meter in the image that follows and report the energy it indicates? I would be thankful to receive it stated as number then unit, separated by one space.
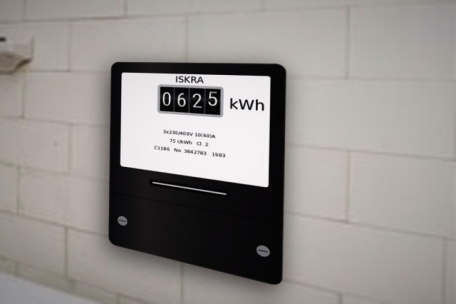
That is 625 kWh
